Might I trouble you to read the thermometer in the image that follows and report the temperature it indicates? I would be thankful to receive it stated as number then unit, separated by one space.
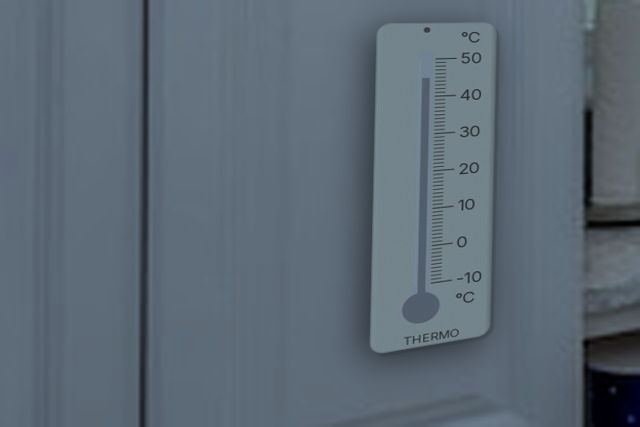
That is 45 °C
